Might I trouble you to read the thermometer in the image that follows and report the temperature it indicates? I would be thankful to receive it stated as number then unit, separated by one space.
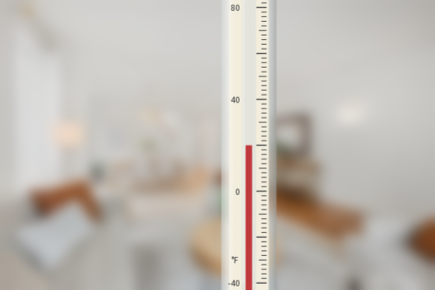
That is 20 °F
